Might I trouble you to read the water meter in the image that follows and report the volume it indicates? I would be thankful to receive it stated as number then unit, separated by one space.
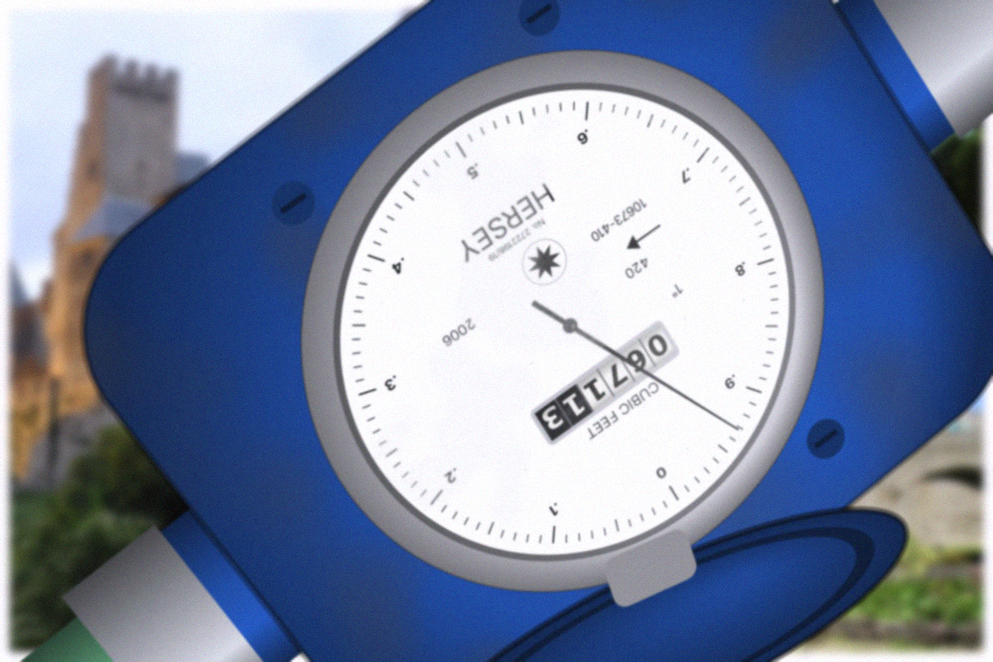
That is 67112.93 ft³
